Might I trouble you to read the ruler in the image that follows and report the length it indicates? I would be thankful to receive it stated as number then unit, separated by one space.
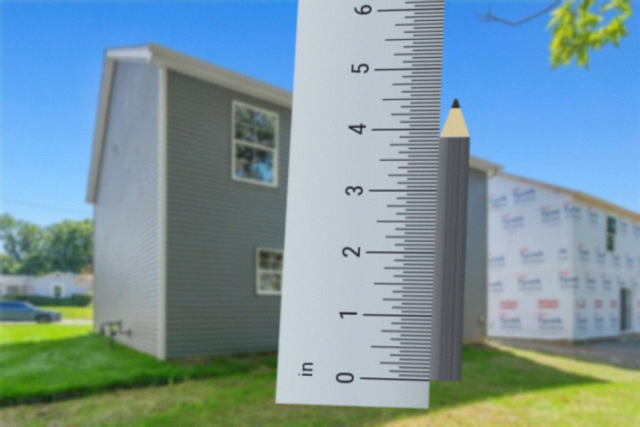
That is 4.5 in
